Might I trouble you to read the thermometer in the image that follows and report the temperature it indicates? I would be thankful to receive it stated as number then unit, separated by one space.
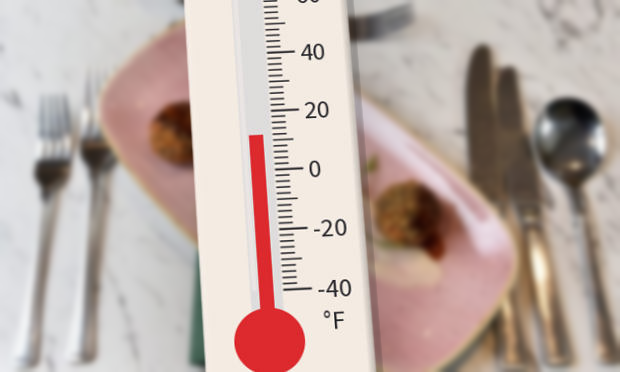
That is 12 °F
